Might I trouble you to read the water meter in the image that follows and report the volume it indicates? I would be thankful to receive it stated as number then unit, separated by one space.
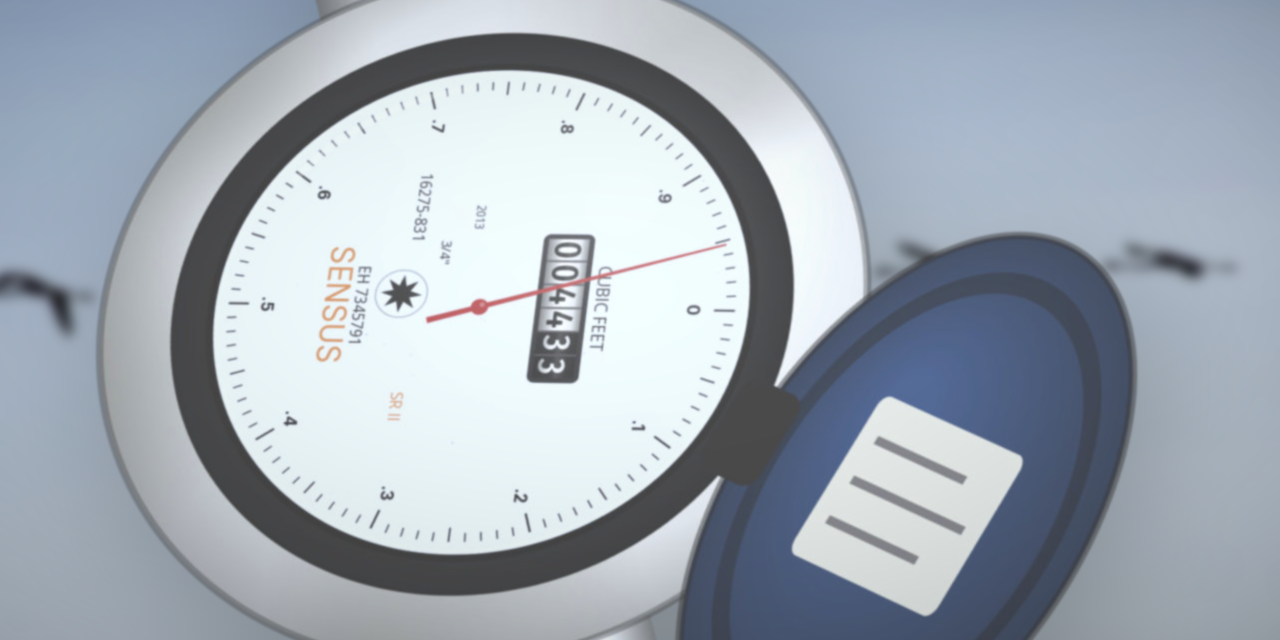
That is 4432.95 ft³
